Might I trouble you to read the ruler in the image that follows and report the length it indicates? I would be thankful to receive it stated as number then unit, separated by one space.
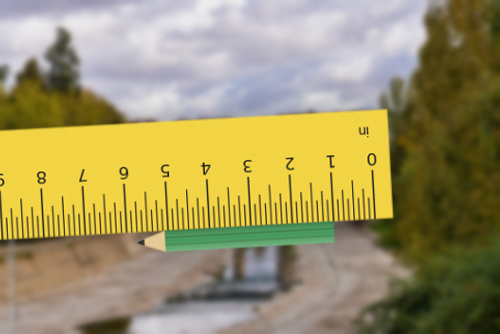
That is 4.75 in
